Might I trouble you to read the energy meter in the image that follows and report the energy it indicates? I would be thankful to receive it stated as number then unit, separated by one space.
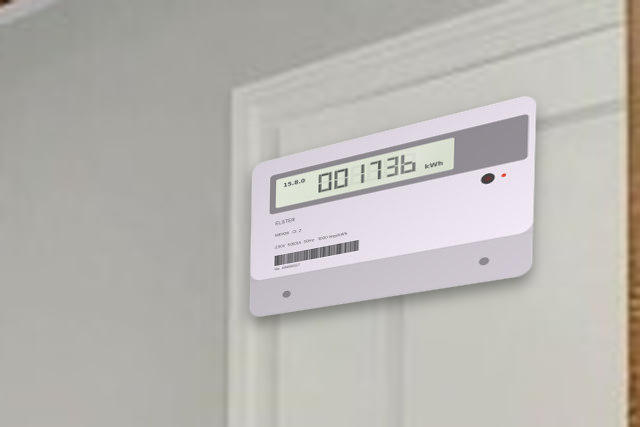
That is 1736 kWh
